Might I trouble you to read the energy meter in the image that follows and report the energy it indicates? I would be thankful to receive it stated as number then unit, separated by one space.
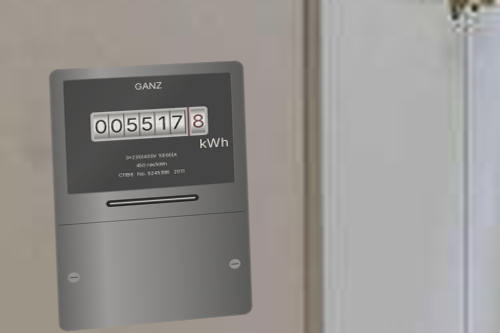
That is 5517.8 kWh
